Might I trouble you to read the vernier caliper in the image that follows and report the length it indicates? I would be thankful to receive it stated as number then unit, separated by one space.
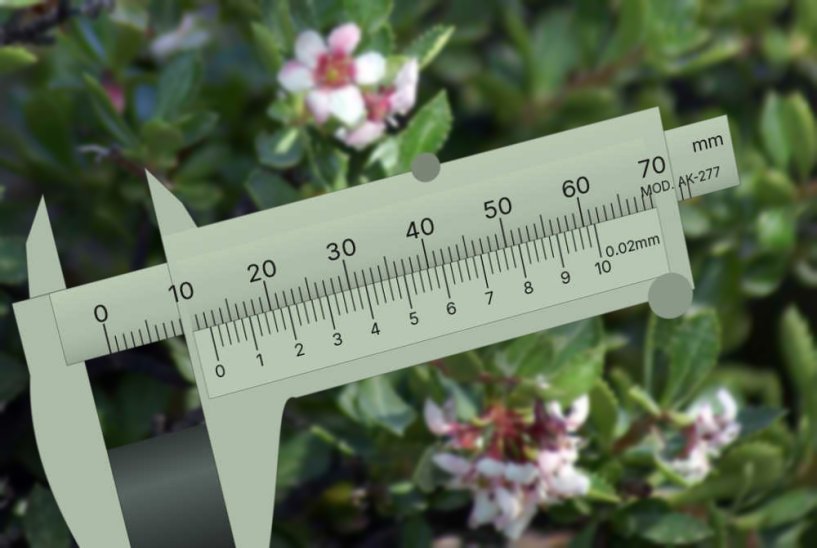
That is 12.4 mm
